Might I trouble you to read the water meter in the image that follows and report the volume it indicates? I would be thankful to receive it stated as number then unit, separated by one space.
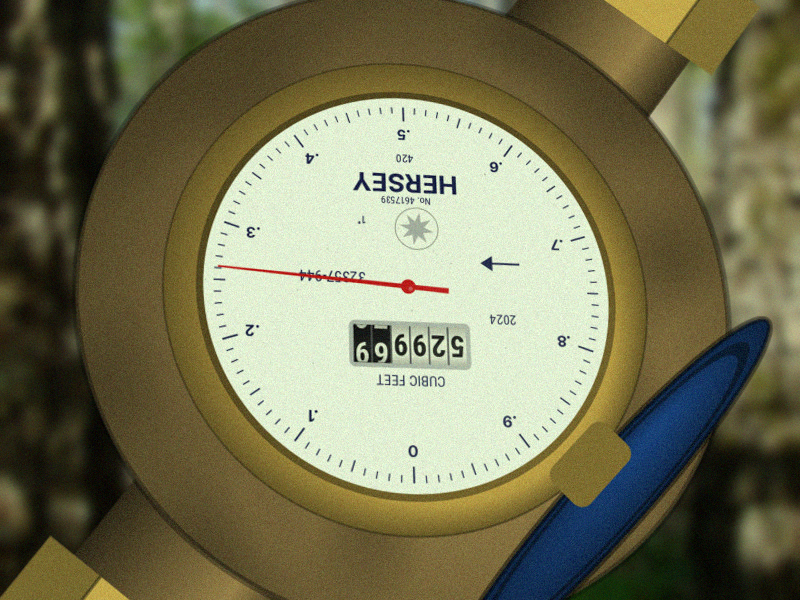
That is 529969.26 ft³
